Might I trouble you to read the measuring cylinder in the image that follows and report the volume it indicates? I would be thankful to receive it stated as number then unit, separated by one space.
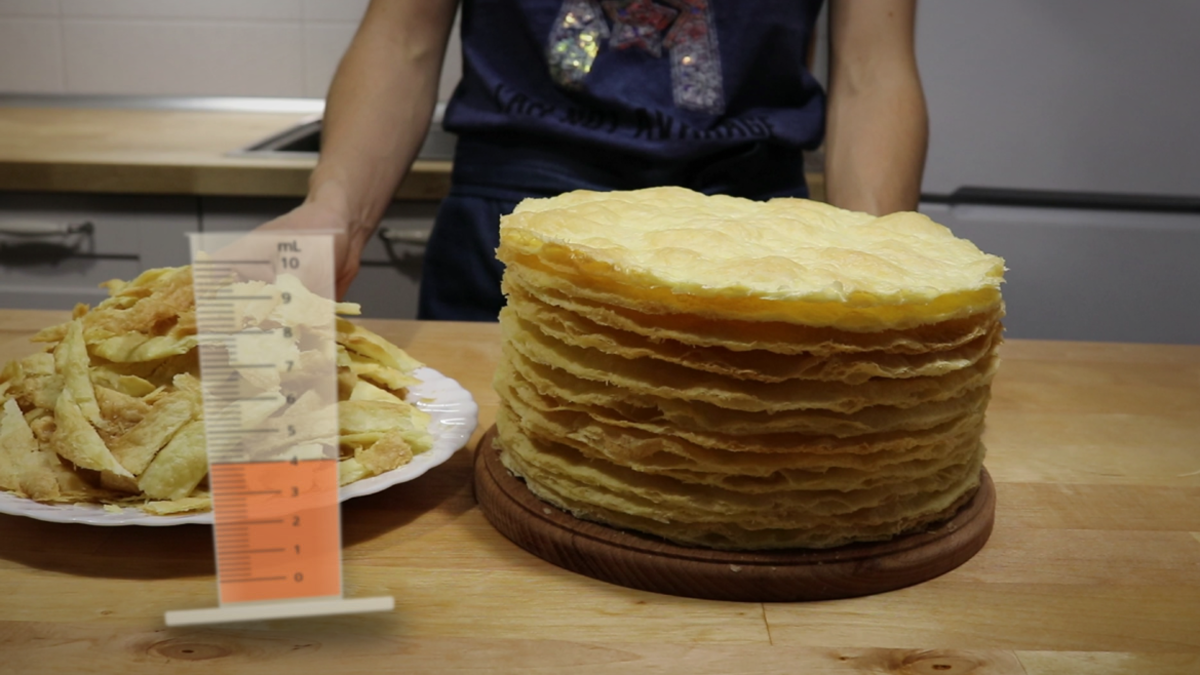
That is 4 mL
